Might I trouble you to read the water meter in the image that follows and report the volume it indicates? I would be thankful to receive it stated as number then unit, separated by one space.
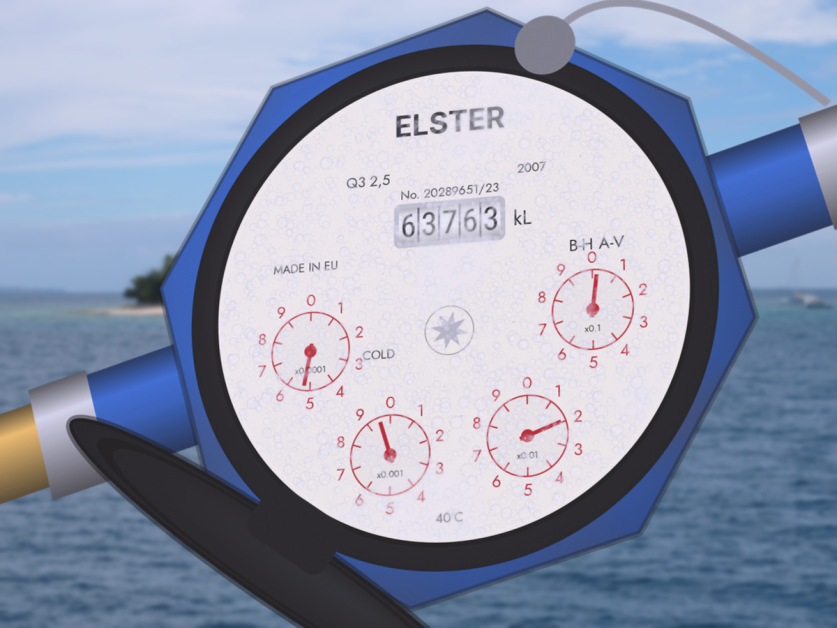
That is 63763.0195 kL
